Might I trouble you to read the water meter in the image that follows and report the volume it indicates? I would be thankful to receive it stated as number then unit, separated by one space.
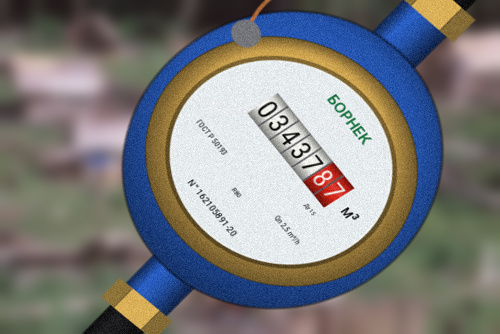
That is 3437.87 m³
